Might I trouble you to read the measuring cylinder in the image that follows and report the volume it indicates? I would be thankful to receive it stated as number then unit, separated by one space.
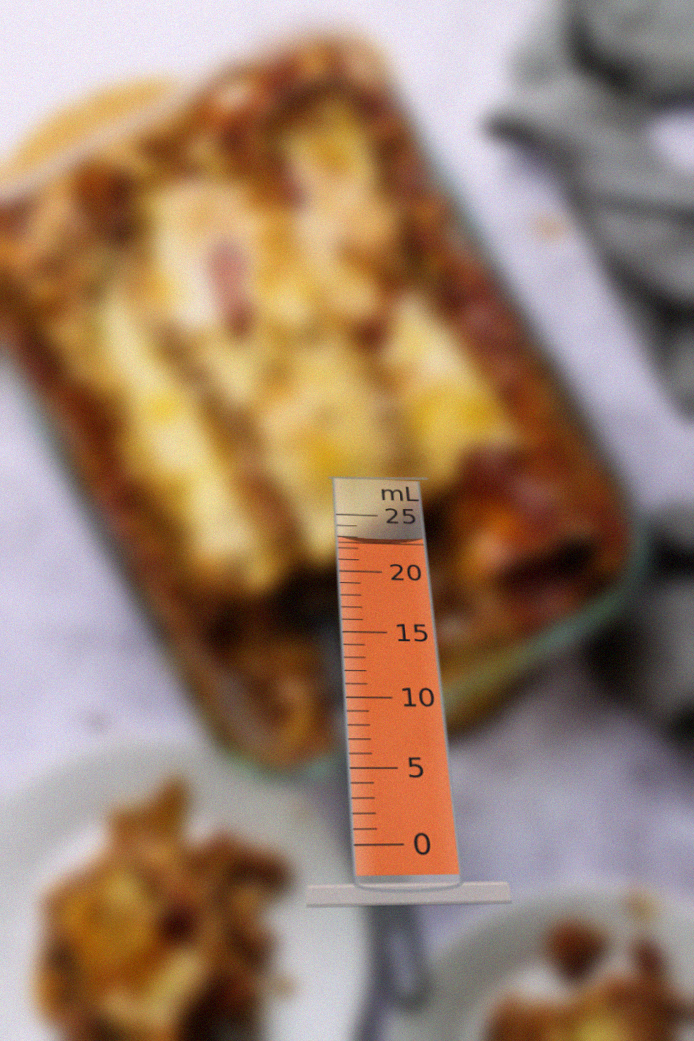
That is 22.5 mL
